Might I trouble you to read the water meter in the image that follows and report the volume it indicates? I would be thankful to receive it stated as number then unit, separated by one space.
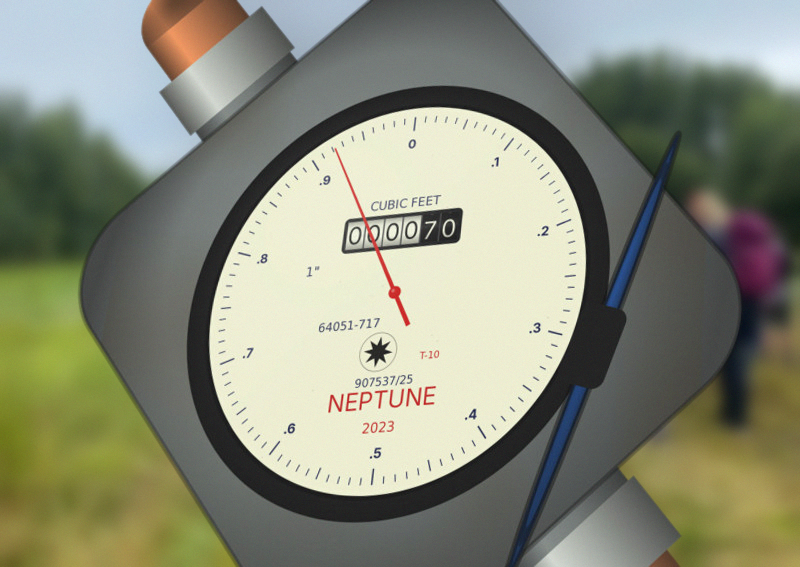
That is 69.92 ft³
